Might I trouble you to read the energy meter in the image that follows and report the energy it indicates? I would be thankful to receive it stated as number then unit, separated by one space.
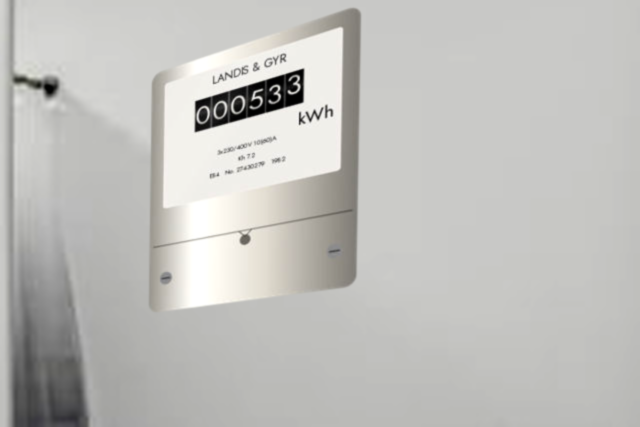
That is 533 kWh
